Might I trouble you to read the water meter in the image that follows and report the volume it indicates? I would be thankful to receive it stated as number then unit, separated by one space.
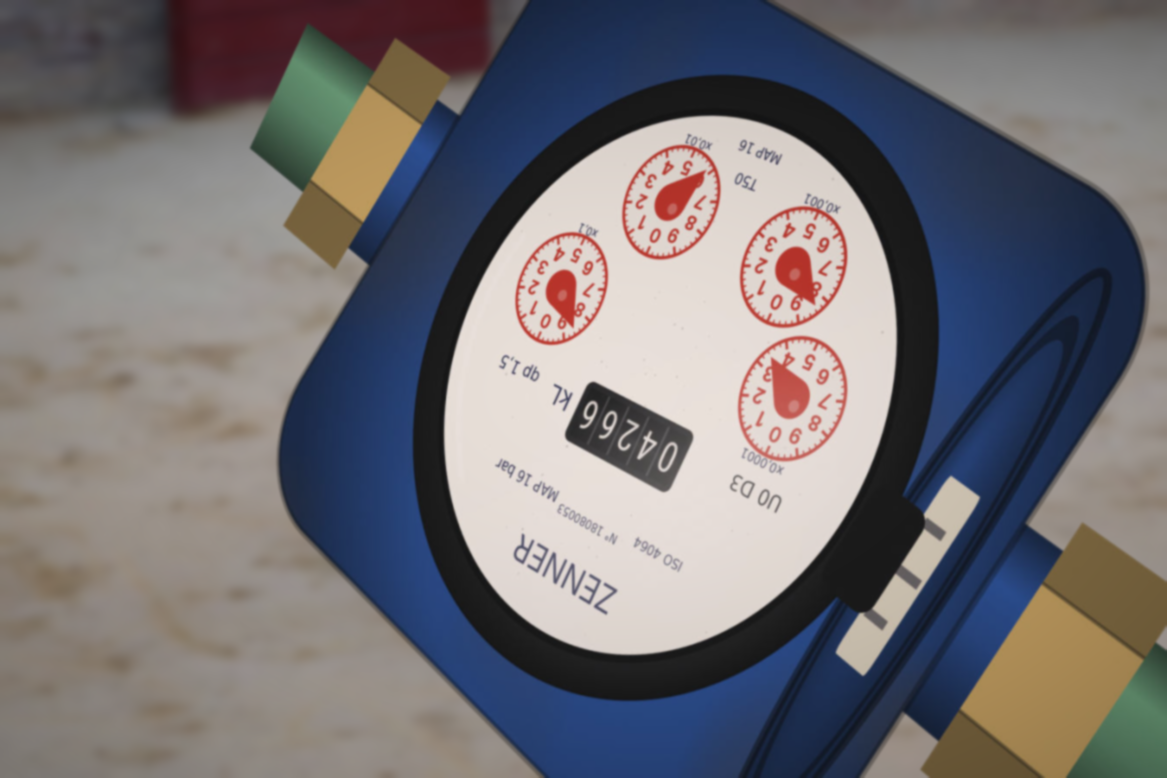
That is 4266.8583 kL
